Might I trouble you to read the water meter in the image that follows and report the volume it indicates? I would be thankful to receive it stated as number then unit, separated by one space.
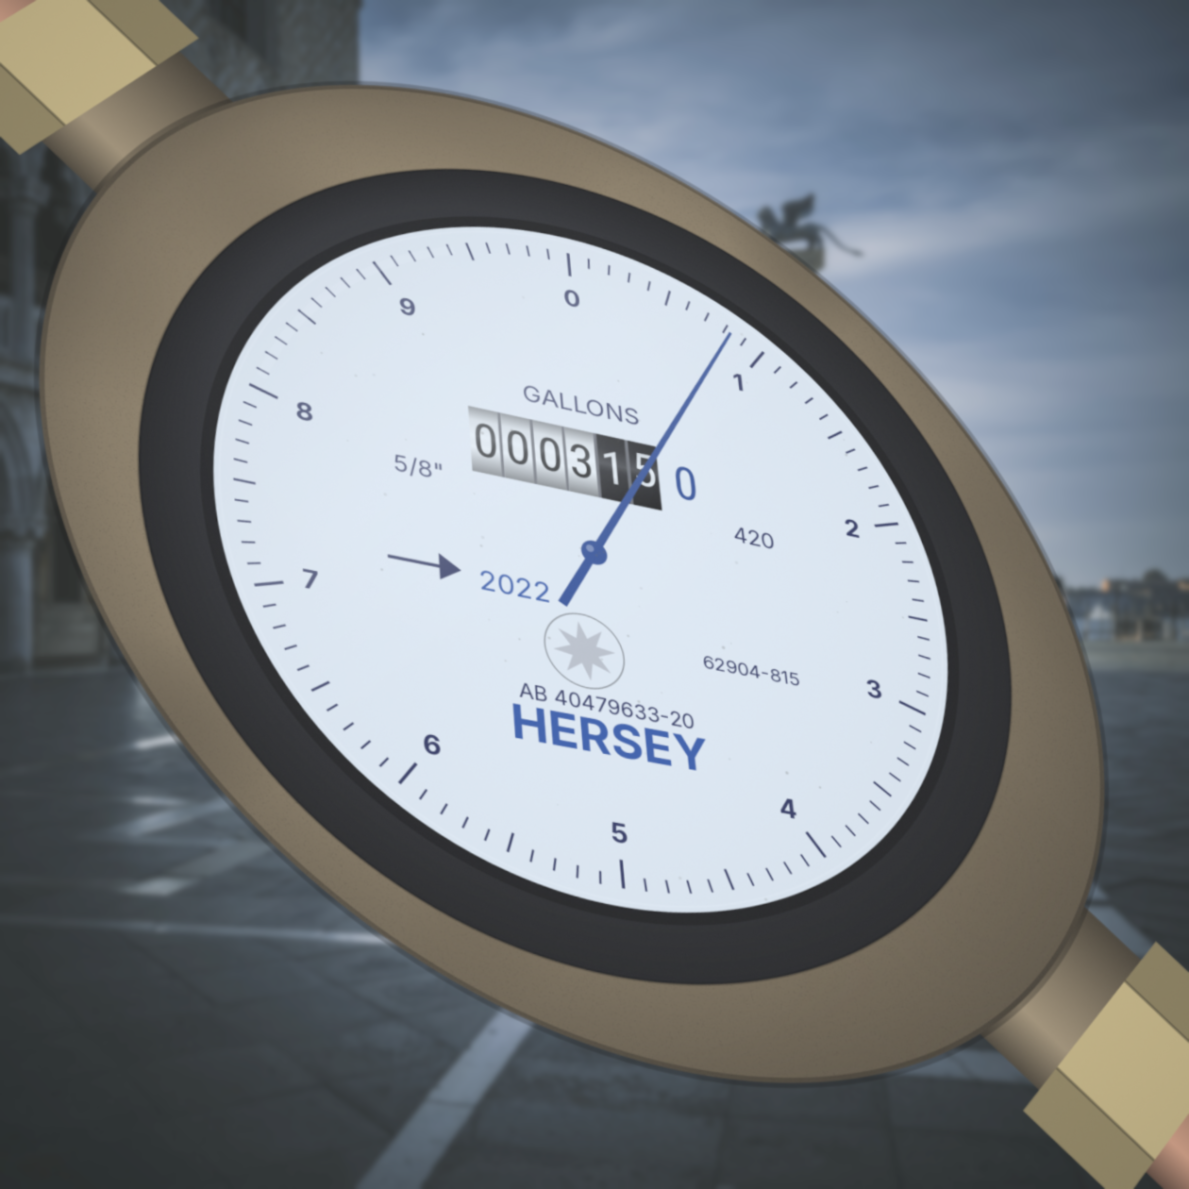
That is 3150.8 gal
